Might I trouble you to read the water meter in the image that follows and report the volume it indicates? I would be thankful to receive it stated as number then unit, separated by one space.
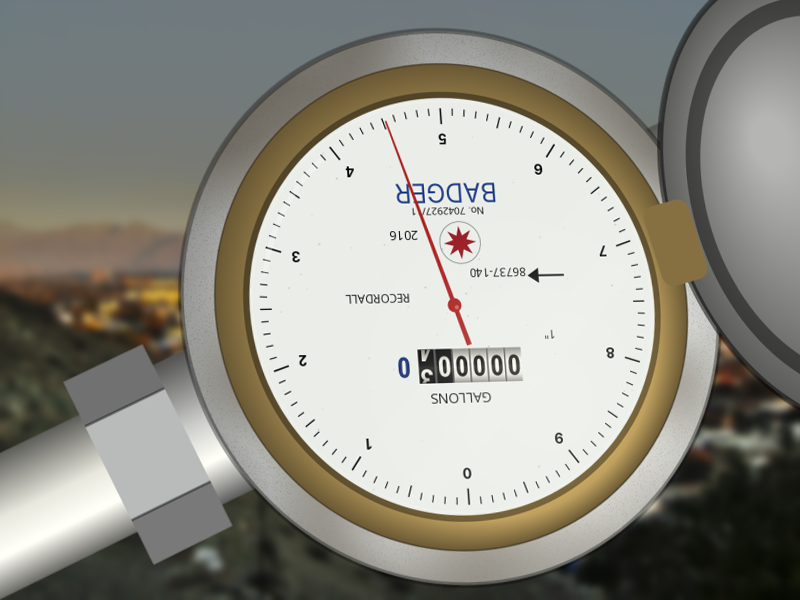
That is 34.5 gal
